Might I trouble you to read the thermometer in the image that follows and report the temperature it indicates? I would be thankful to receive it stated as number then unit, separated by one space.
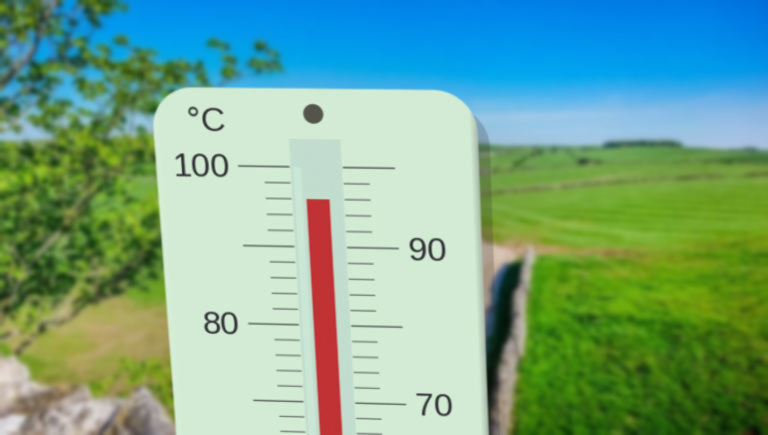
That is 96 °C
